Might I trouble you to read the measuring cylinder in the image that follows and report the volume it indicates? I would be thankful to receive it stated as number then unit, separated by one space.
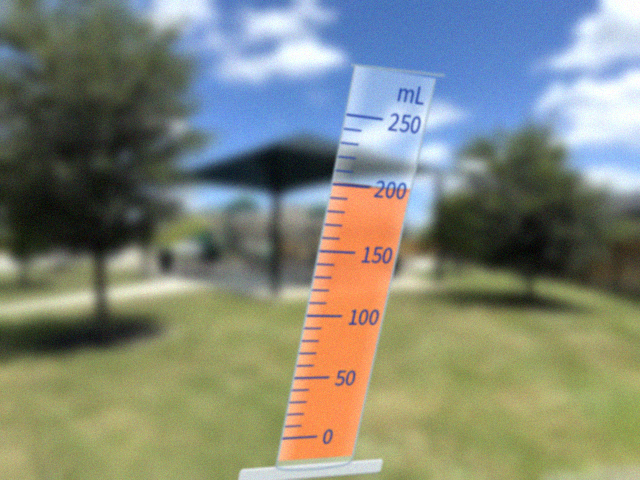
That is 200 mL
